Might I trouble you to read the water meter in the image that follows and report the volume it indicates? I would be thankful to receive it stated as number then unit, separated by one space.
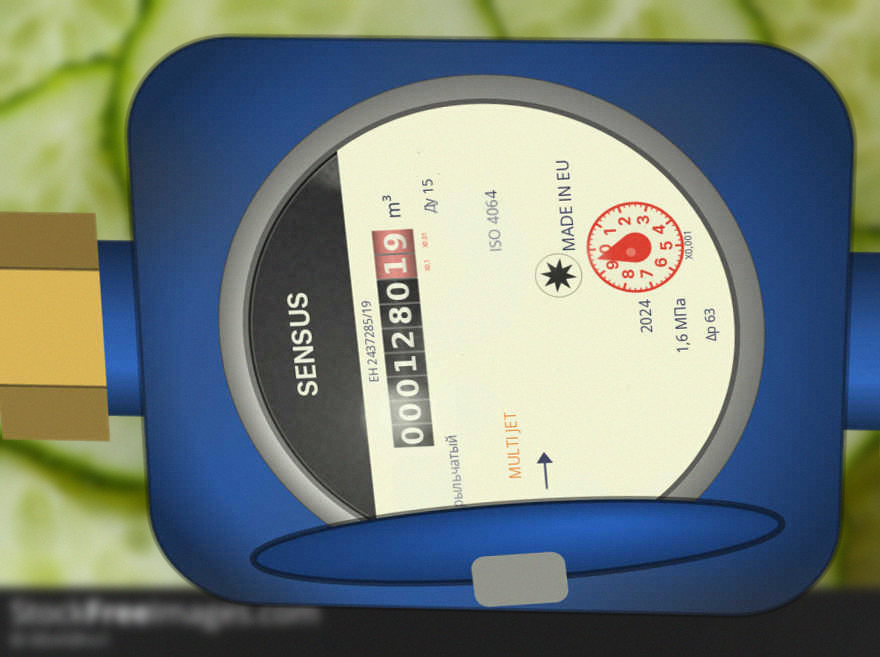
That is 1280.189 m³
